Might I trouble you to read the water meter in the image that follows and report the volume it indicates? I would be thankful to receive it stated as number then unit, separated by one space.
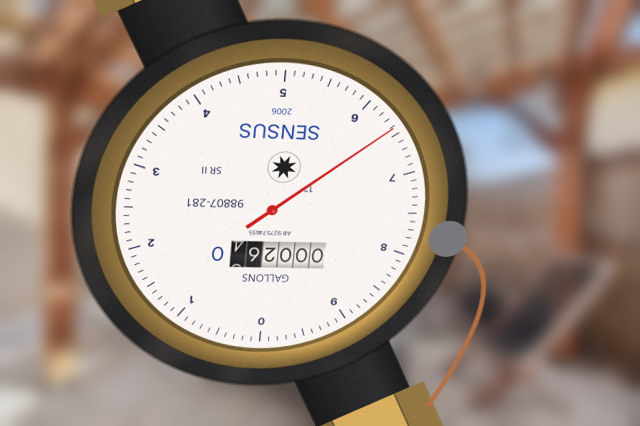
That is 2636.4 gal
